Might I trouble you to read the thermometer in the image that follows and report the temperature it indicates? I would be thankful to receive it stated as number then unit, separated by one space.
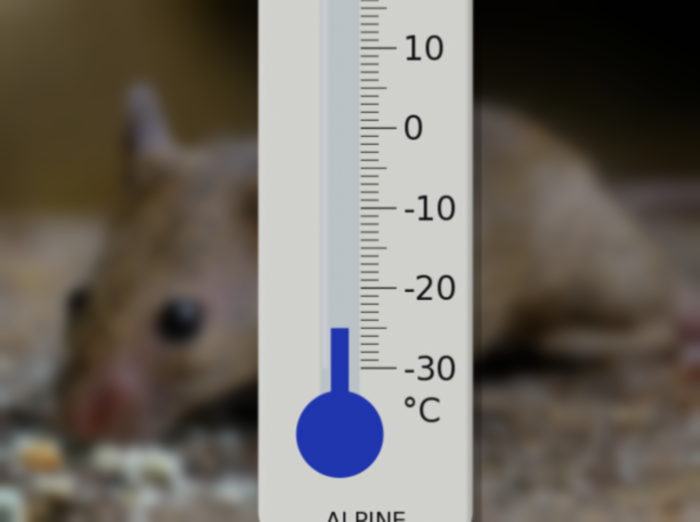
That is -25 °C
